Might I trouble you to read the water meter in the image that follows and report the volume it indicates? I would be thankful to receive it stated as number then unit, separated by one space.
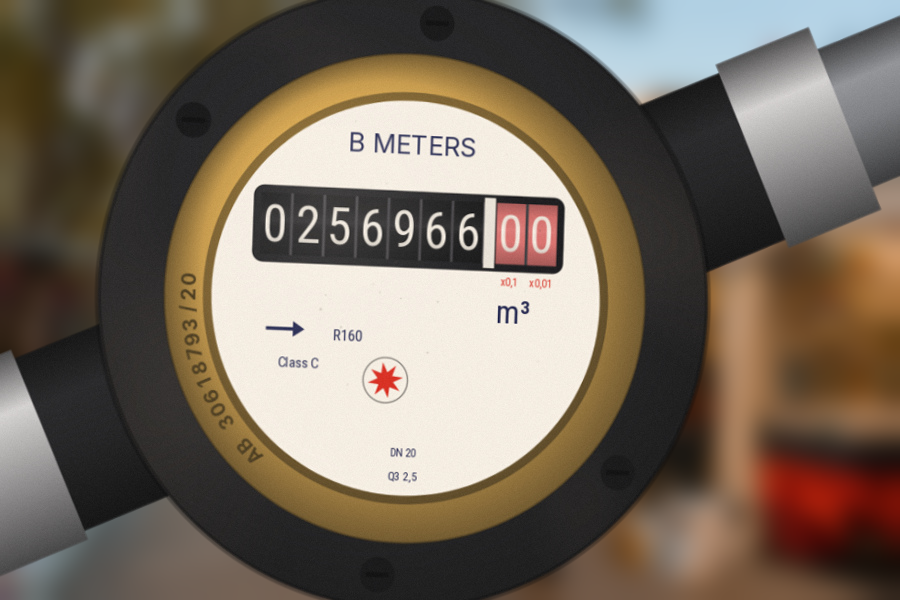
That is 256966.00 m³
